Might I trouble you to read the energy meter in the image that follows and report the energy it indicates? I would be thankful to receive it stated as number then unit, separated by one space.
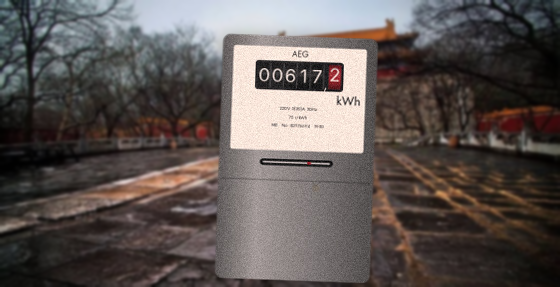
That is 617.2 kWh
